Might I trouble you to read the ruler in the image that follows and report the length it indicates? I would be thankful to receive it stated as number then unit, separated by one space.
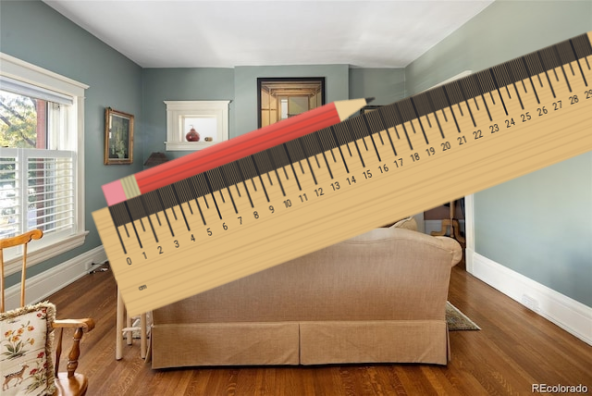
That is 17 cm
